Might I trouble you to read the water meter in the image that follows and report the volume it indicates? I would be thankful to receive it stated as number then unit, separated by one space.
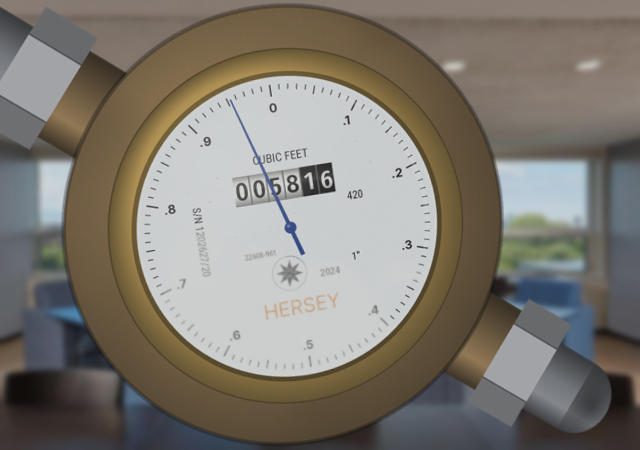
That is 5815.95 ft³
